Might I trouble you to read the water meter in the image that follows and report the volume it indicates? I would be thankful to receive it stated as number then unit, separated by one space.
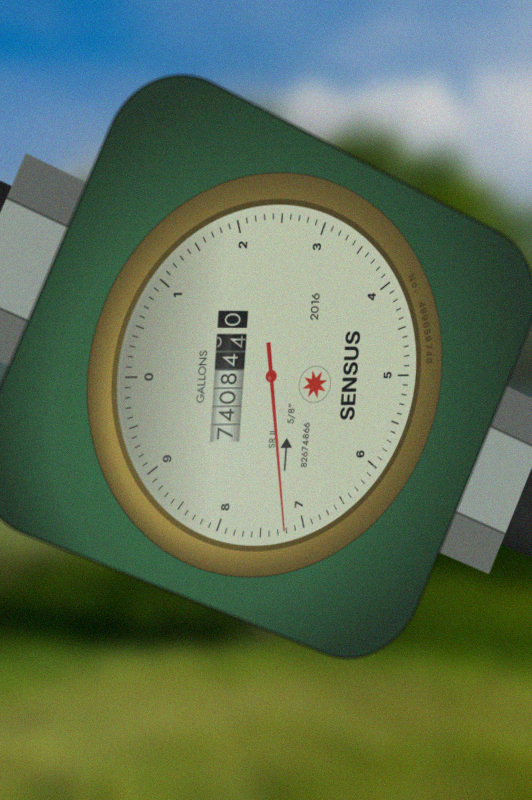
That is 7408437.2 gal
